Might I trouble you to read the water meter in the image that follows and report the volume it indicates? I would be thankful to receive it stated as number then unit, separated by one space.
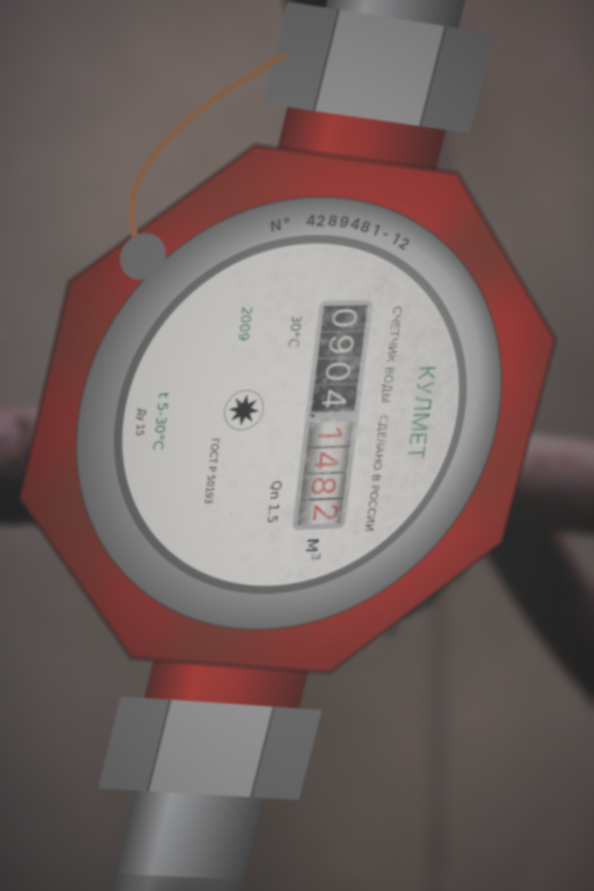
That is 904.1482 m³
